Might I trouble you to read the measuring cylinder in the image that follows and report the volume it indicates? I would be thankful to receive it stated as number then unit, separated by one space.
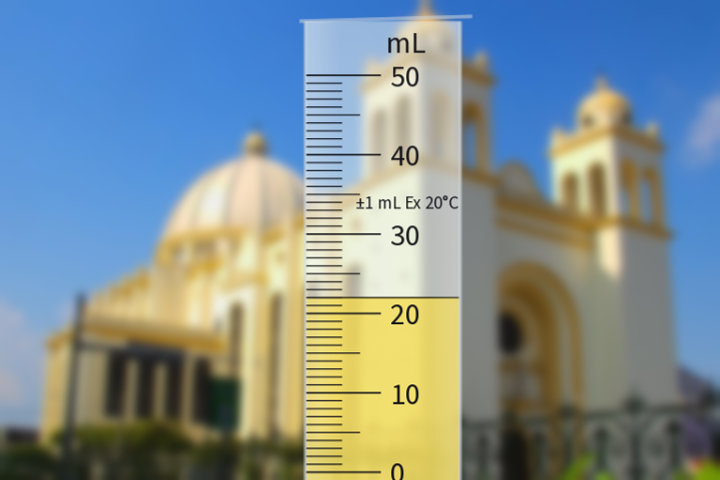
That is 22 mL
